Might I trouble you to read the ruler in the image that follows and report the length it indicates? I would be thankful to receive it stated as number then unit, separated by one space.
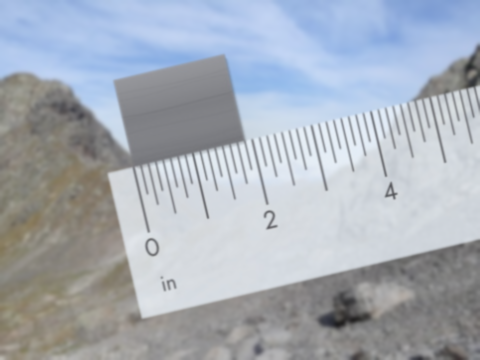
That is 1.875 in
